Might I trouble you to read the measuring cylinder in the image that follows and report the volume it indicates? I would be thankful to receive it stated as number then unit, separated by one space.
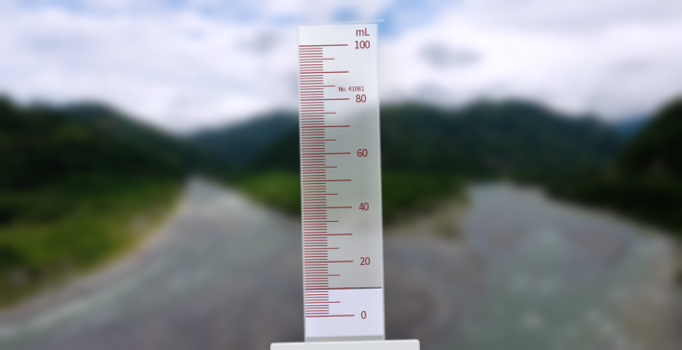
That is 10 mL
